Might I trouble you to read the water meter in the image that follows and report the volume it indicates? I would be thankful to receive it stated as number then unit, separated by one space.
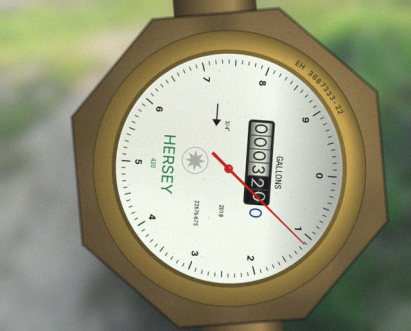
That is 3201.1 gal
